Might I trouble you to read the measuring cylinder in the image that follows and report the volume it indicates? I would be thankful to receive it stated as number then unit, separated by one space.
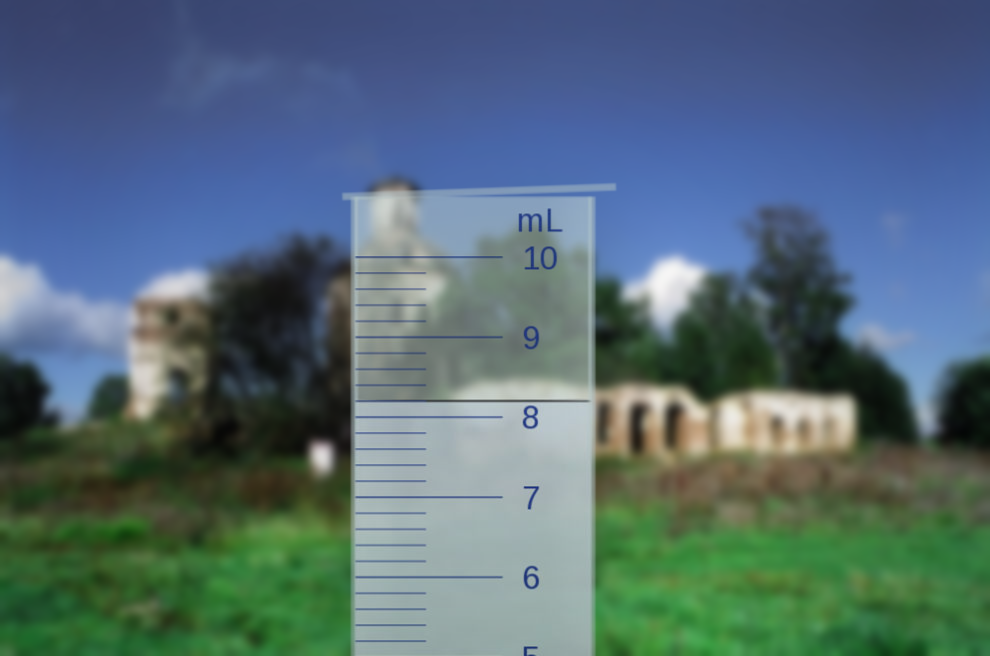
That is 8.2 mL
